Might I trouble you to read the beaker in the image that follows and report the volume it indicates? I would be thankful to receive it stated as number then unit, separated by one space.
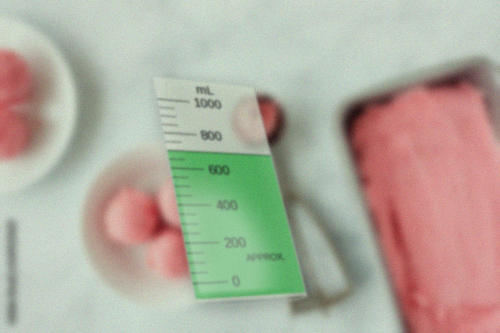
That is 700 mL
